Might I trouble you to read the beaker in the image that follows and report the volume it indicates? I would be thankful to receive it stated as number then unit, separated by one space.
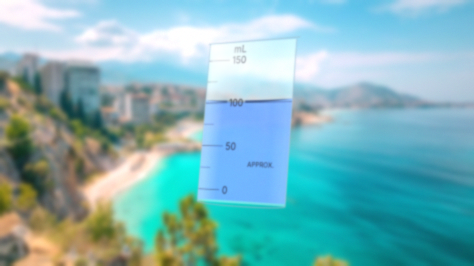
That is 100 mL
